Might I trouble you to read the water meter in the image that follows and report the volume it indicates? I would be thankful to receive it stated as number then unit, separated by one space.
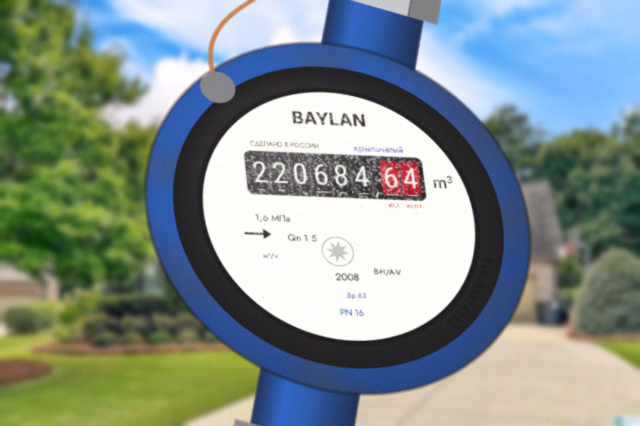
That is 220684.64 m³
